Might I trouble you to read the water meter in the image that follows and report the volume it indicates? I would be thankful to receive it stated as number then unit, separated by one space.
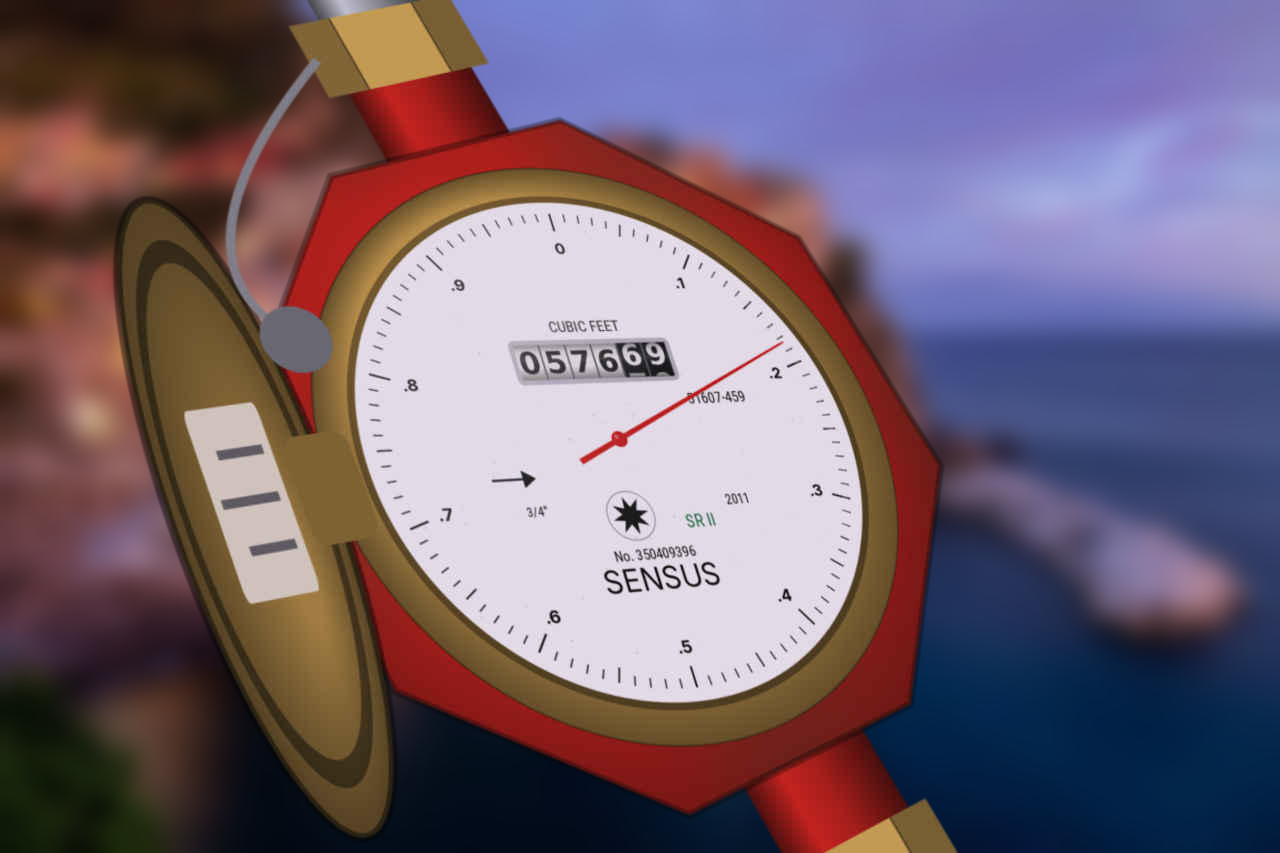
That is 57669.18 ft³
